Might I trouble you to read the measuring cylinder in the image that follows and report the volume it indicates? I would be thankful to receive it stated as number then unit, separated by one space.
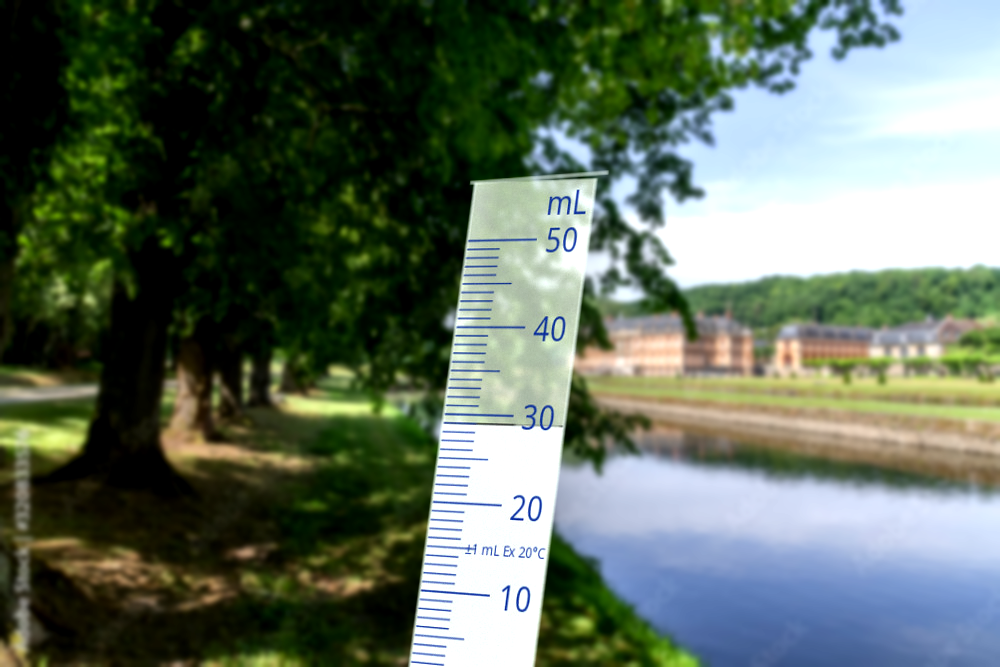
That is 29 mL
